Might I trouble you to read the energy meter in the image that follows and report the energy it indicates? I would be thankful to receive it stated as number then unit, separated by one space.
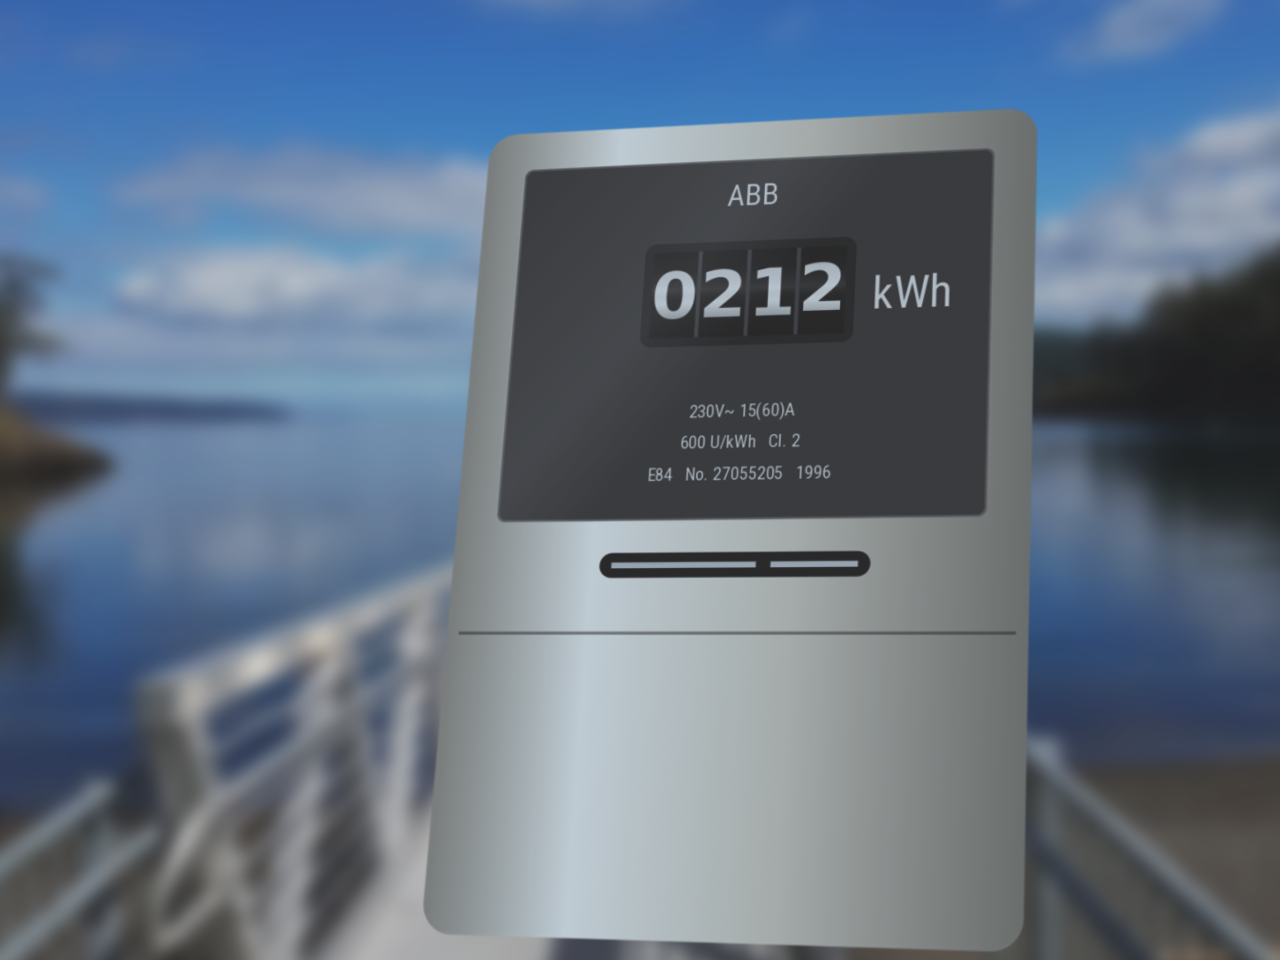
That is 212 kWh
